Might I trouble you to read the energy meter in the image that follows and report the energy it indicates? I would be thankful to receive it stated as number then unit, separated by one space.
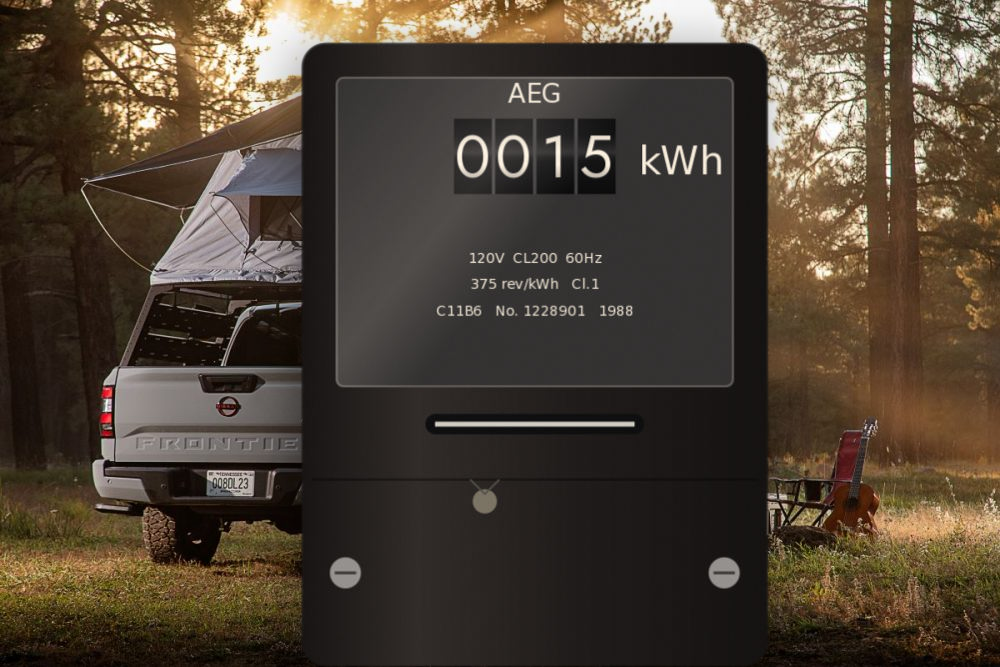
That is 15 kWh
